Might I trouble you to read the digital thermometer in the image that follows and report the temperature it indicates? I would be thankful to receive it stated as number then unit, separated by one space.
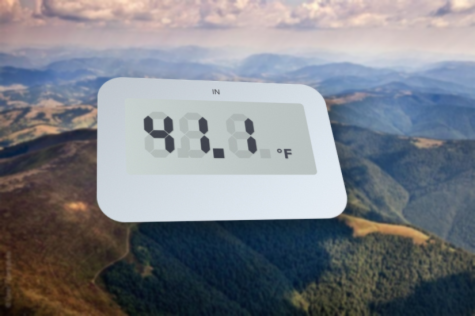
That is 41.1 °F
